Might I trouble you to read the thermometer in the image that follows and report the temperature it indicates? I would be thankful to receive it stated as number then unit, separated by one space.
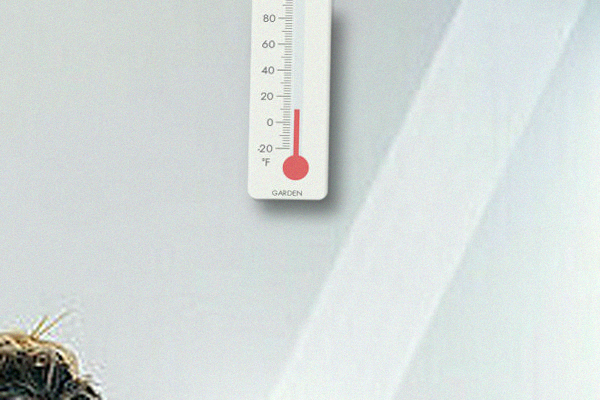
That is 10 °F
